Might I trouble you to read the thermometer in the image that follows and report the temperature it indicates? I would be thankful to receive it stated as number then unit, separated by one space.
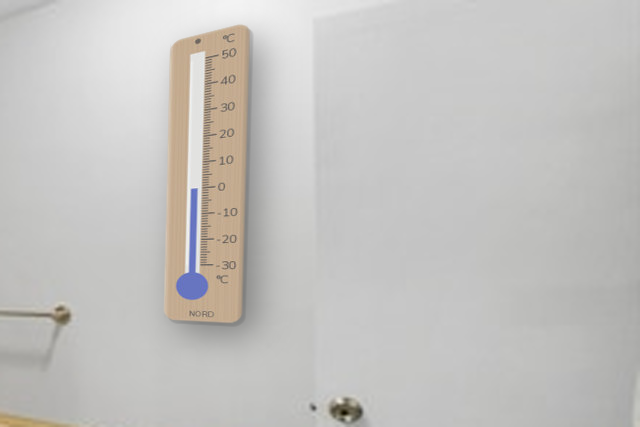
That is 0 °C
